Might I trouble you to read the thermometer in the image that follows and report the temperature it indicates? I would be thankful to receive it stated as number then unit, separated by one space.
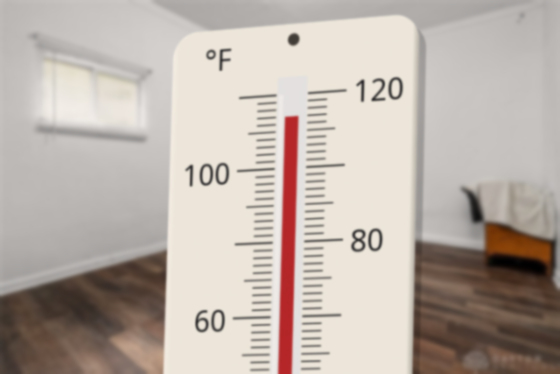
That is 114 °F
